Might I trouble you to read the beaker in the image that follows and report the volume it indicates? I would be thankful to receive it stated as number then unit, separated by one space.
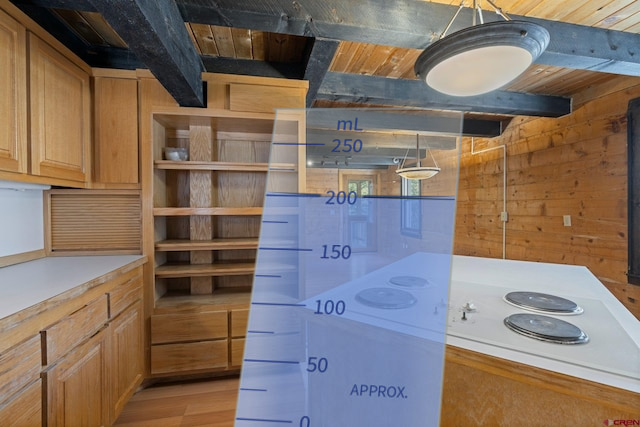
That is 200 mL
